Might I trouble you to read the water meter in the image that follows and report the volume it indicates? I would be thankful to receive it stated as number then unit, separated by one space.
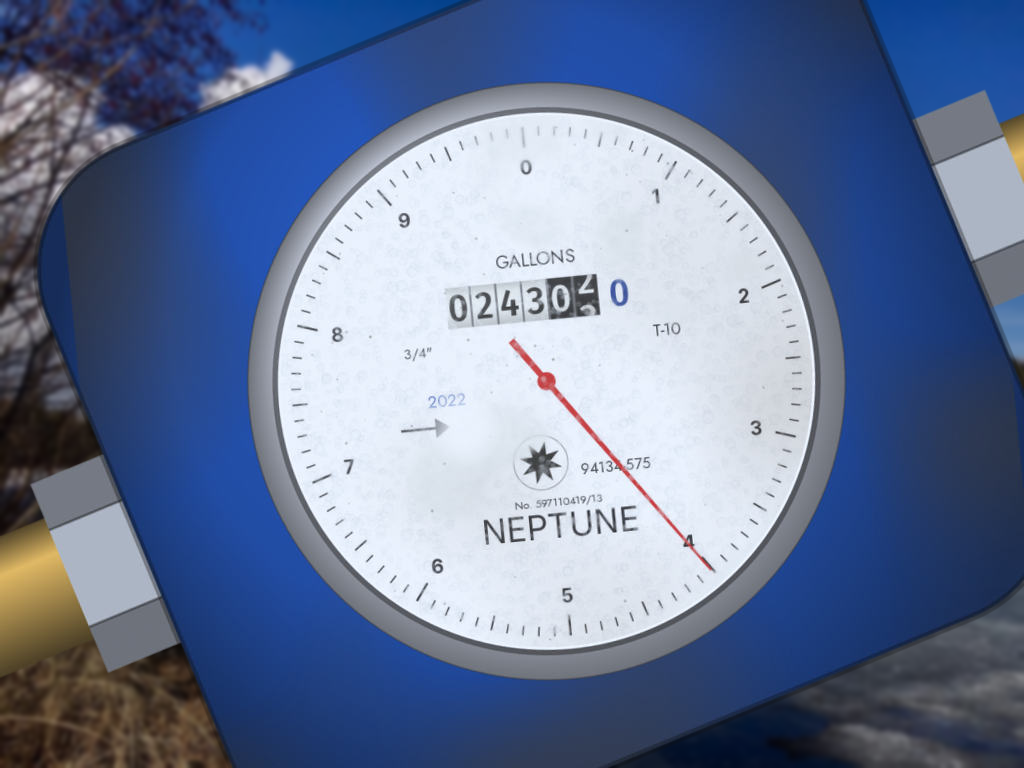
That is 243024.0 gal
